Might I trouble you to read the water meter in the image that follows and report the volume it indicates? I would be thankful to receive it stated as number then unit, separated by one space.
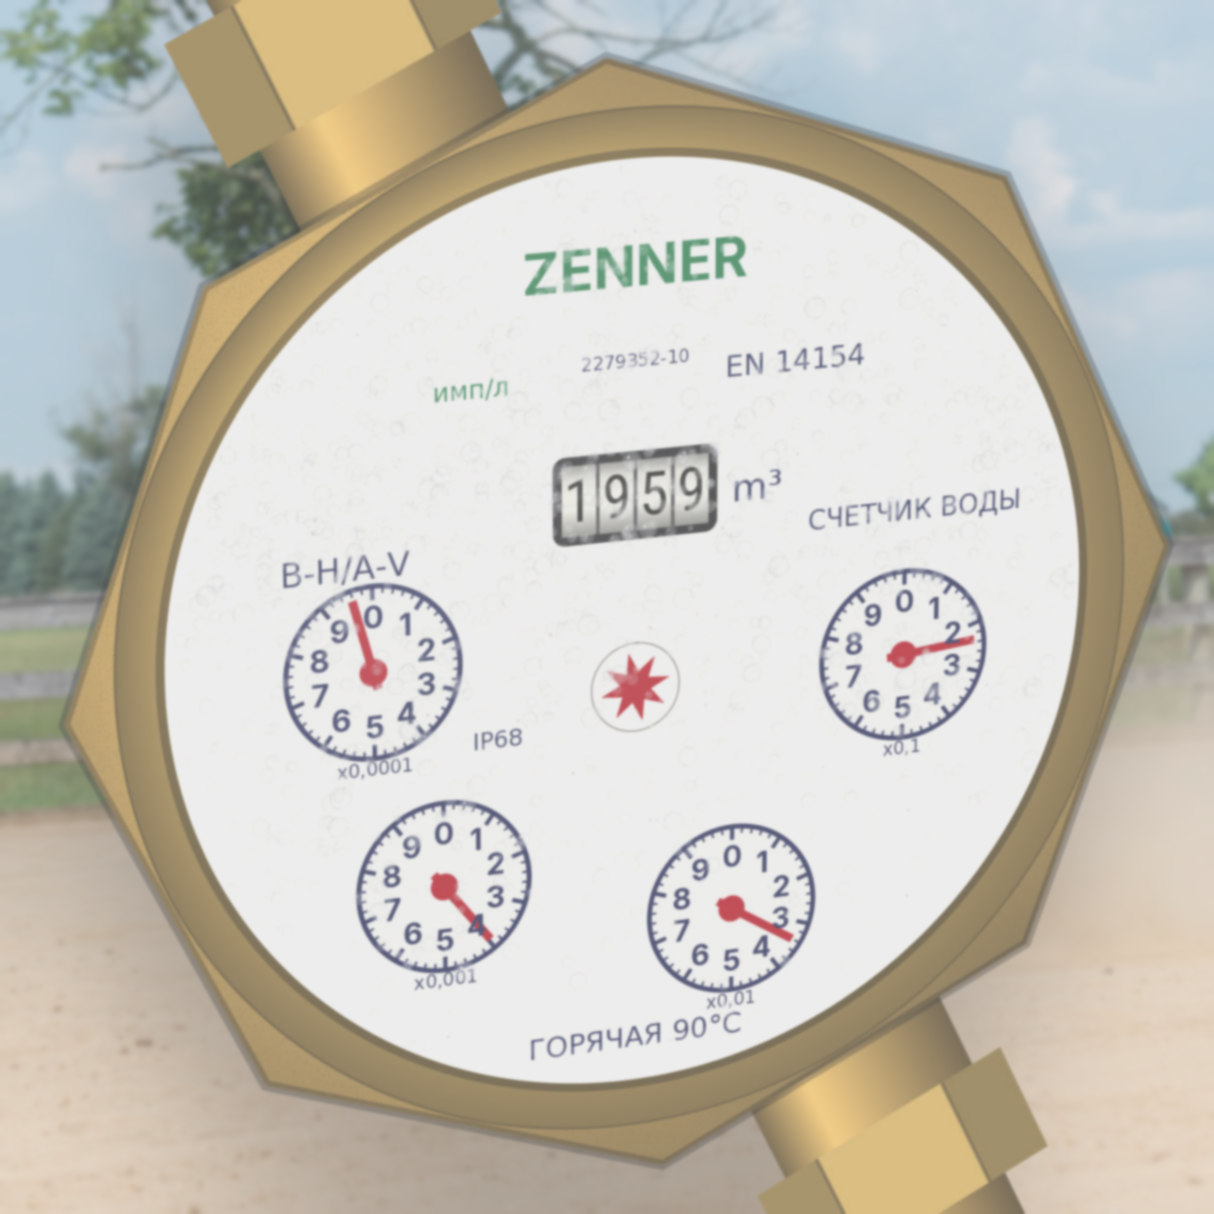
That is 1959.2339 m³
